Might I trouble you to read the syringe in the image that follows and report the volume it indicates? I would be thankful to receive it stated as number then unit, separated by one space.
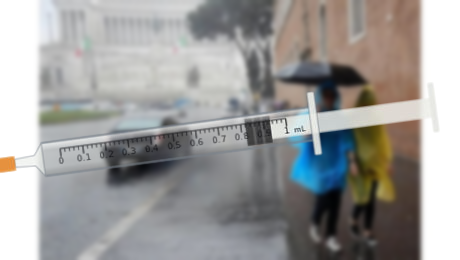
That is 0.82 mL
